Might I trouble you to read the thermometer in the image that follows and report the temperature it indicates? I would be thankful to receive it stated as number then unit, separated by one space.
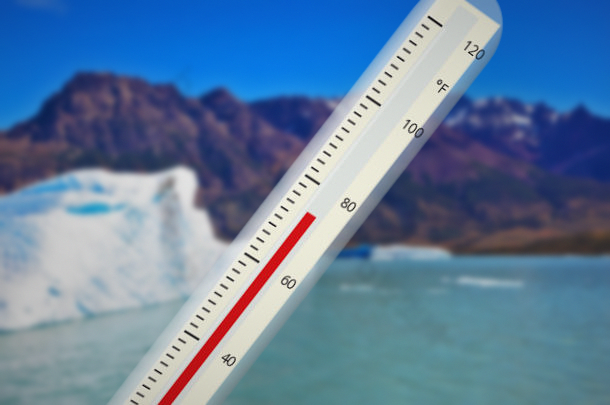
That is 74 °F
